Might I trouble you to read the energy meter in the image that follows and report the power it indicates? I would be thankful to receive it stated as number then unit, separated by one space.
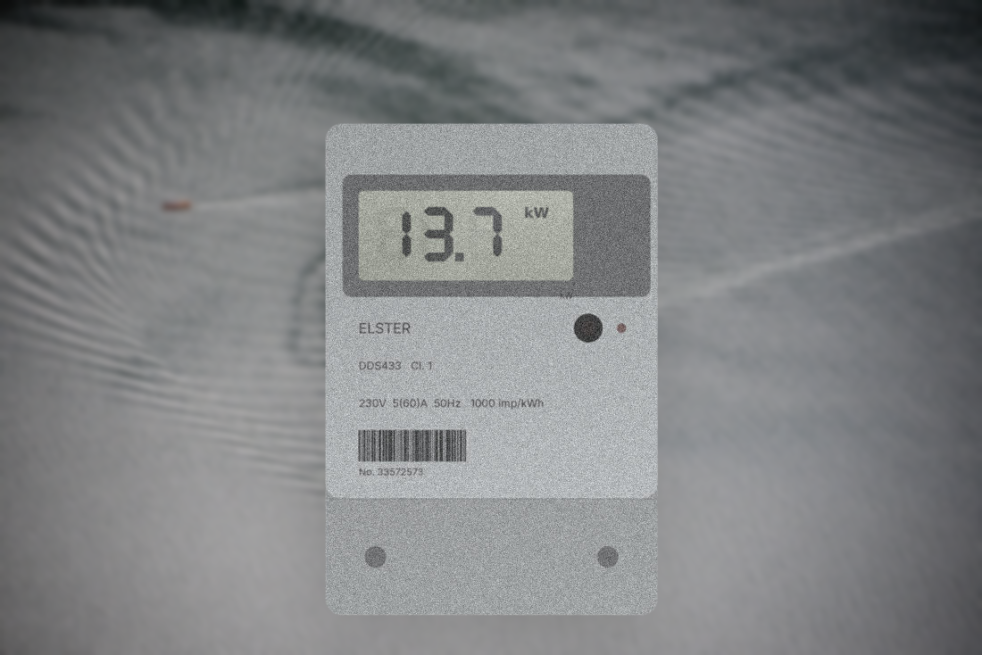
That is 13.7 kW
